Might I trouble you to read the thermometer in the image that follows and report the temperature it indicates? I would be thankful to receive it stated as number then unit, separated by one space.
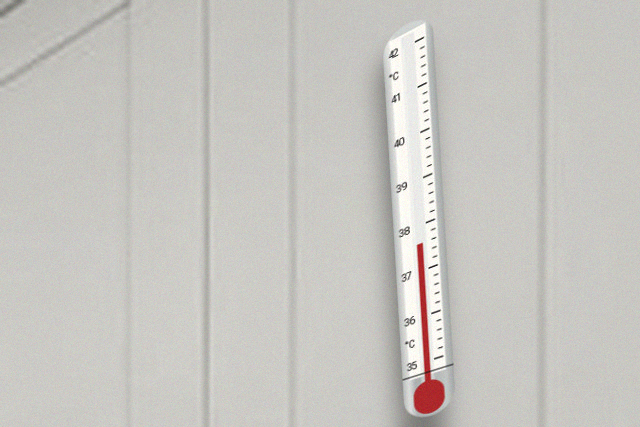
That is 37.6 °C
